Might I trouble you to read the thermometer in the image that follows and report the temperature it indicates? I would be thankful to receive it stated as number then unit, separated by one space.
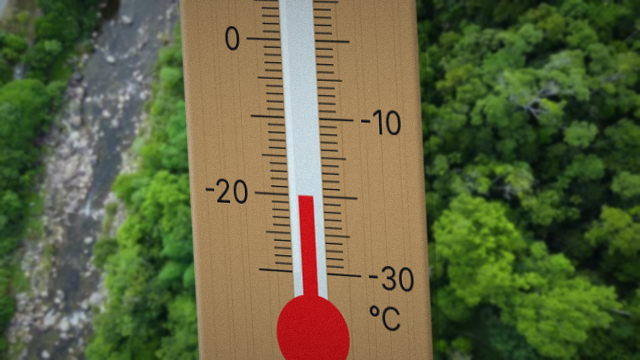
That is -20 °C
